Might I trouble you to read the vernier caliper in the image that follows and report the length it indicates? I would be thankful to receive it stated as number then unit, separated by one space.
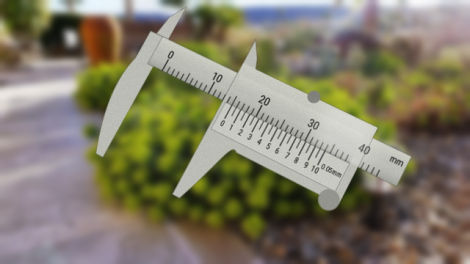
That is 15.0 mm
